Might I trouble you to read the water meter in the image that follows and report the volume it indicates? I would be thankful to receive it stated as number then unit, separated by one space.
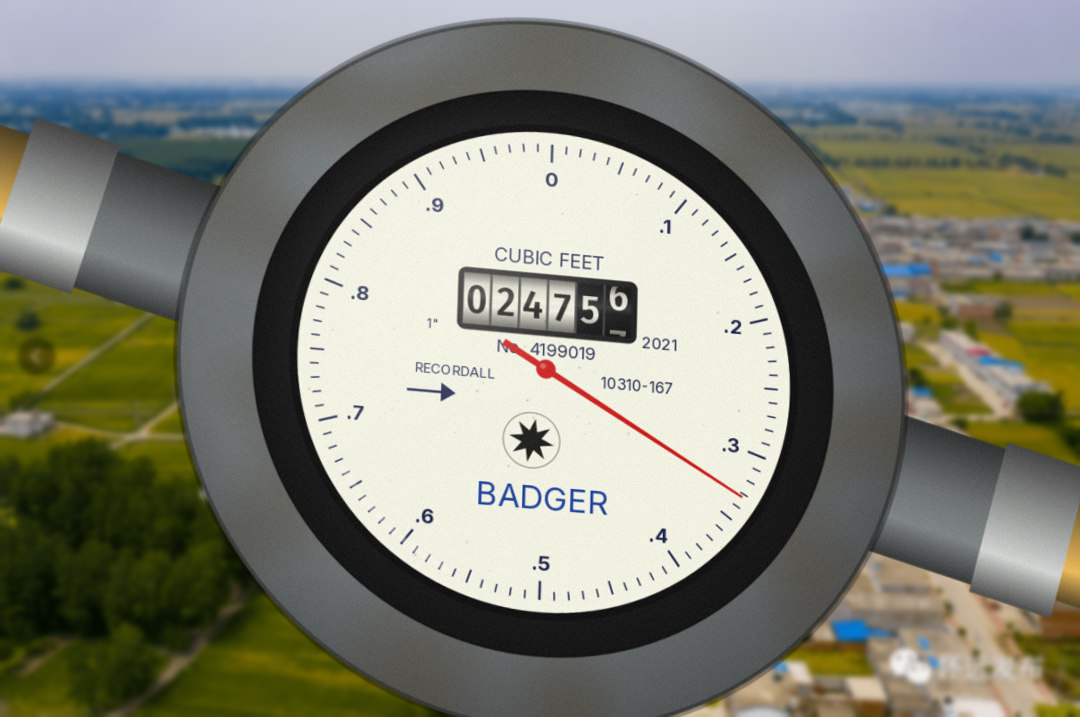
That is 24756.33 ft³
